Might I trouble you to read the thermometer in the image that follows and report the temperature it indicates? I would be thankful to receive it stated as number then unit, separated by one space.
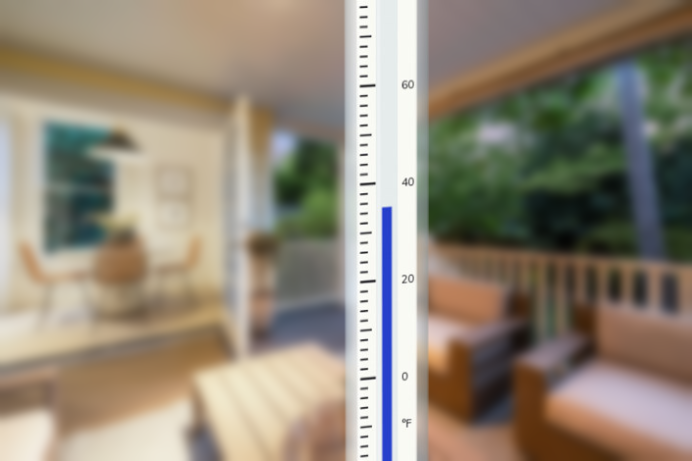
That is 35 °F
